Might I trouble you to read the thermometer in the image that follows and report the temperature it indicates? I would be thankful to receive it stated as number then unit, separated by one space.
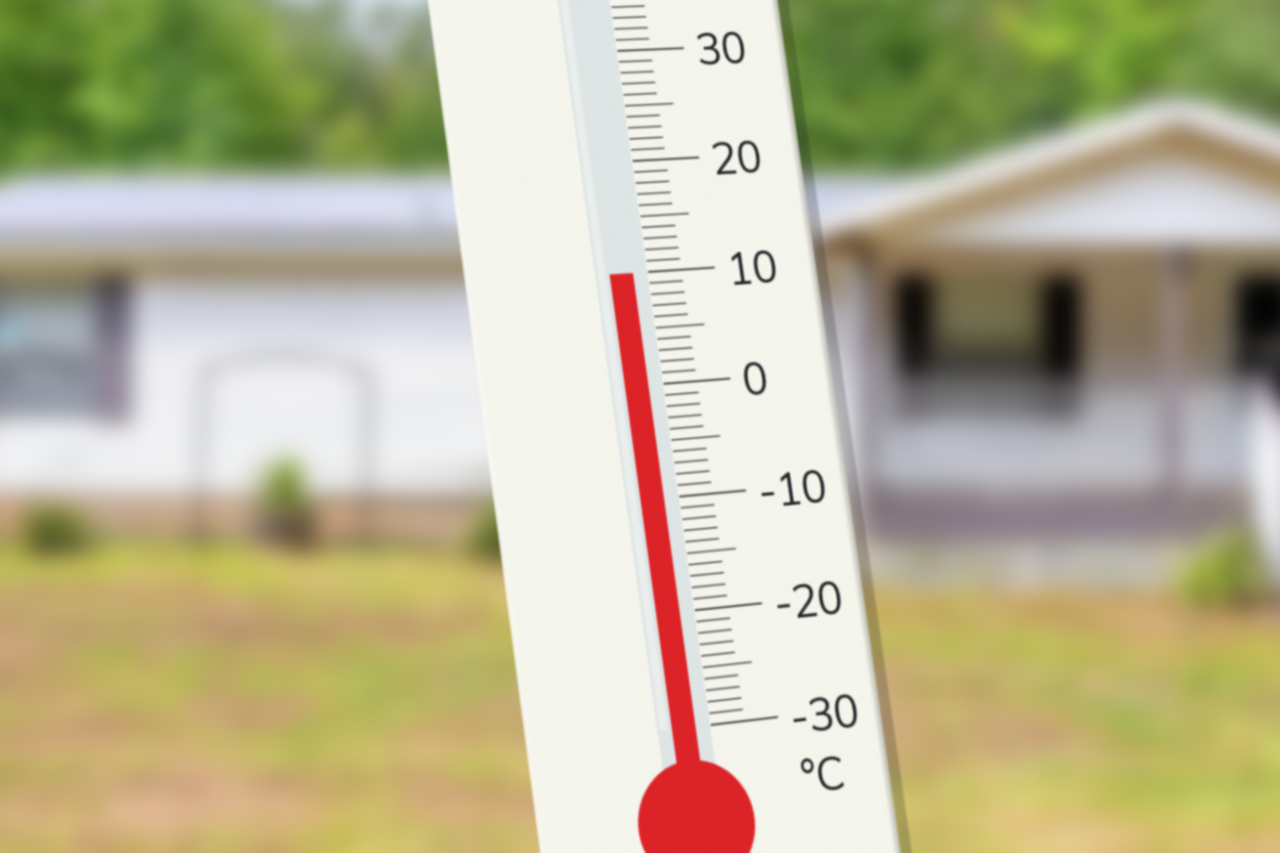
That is 10 °C
